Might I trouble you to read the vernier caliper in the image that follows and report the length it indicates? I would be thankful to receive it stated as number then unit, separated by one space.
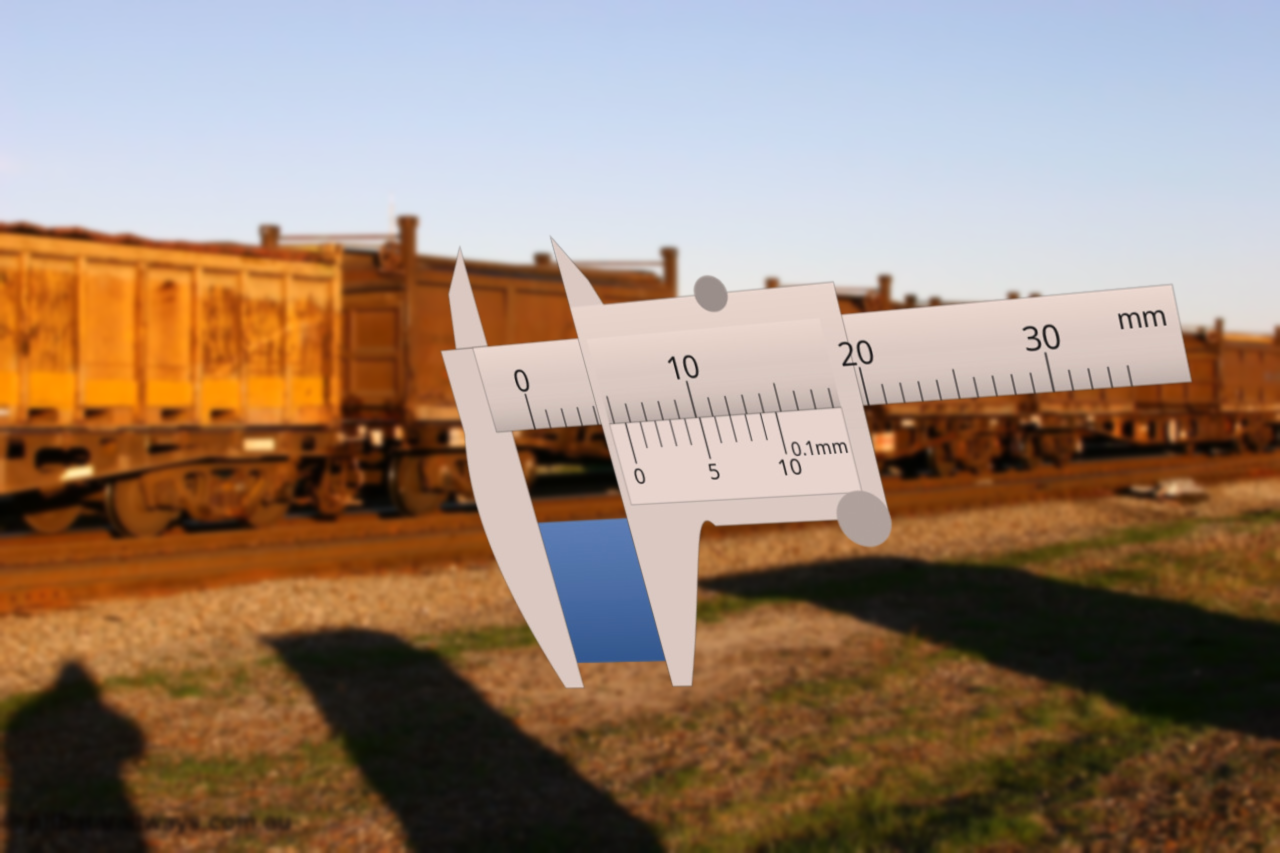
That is 5.7 mm
